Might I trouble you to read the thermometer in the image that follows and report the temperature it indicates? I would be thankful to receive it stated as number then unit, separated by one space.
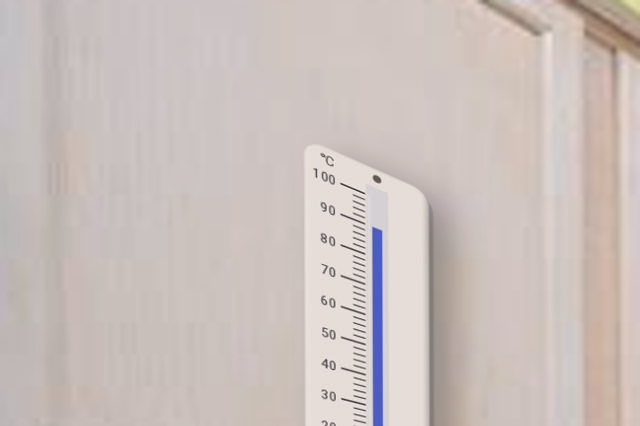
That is 90 °C
